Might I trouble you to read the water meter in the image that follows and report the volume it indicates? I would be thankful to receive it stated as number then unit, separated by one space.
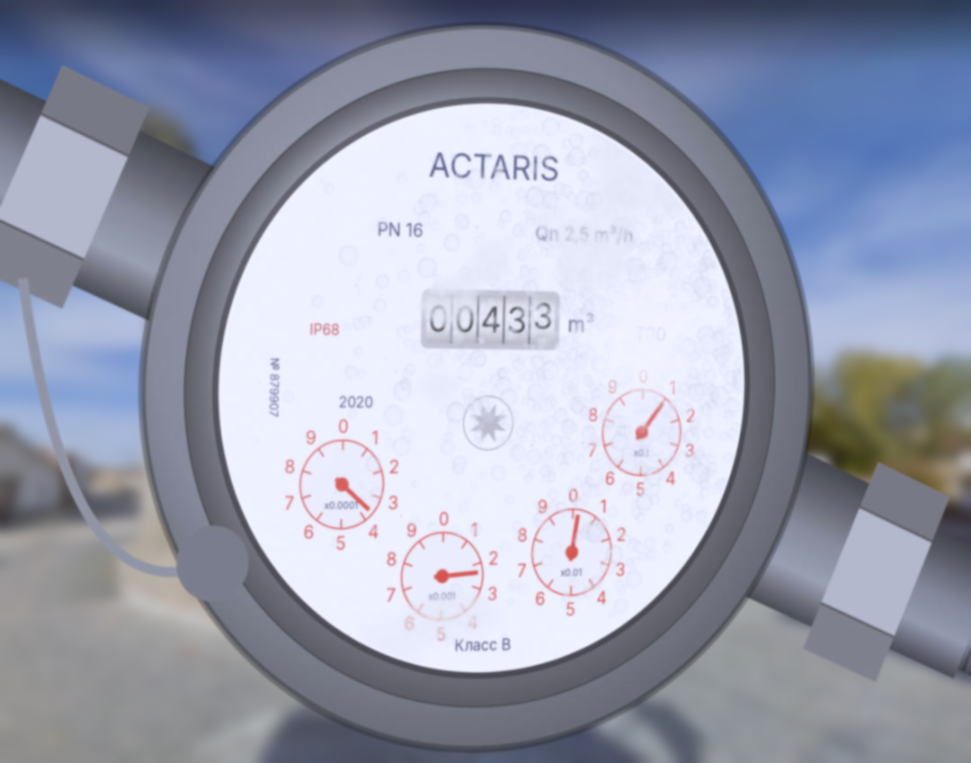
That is 433.1023 m³
